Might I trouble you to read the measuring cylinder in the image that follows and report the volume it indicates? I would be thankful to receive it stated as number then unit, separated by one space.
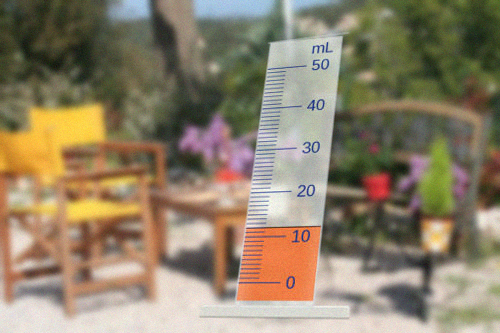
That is 12 mL
